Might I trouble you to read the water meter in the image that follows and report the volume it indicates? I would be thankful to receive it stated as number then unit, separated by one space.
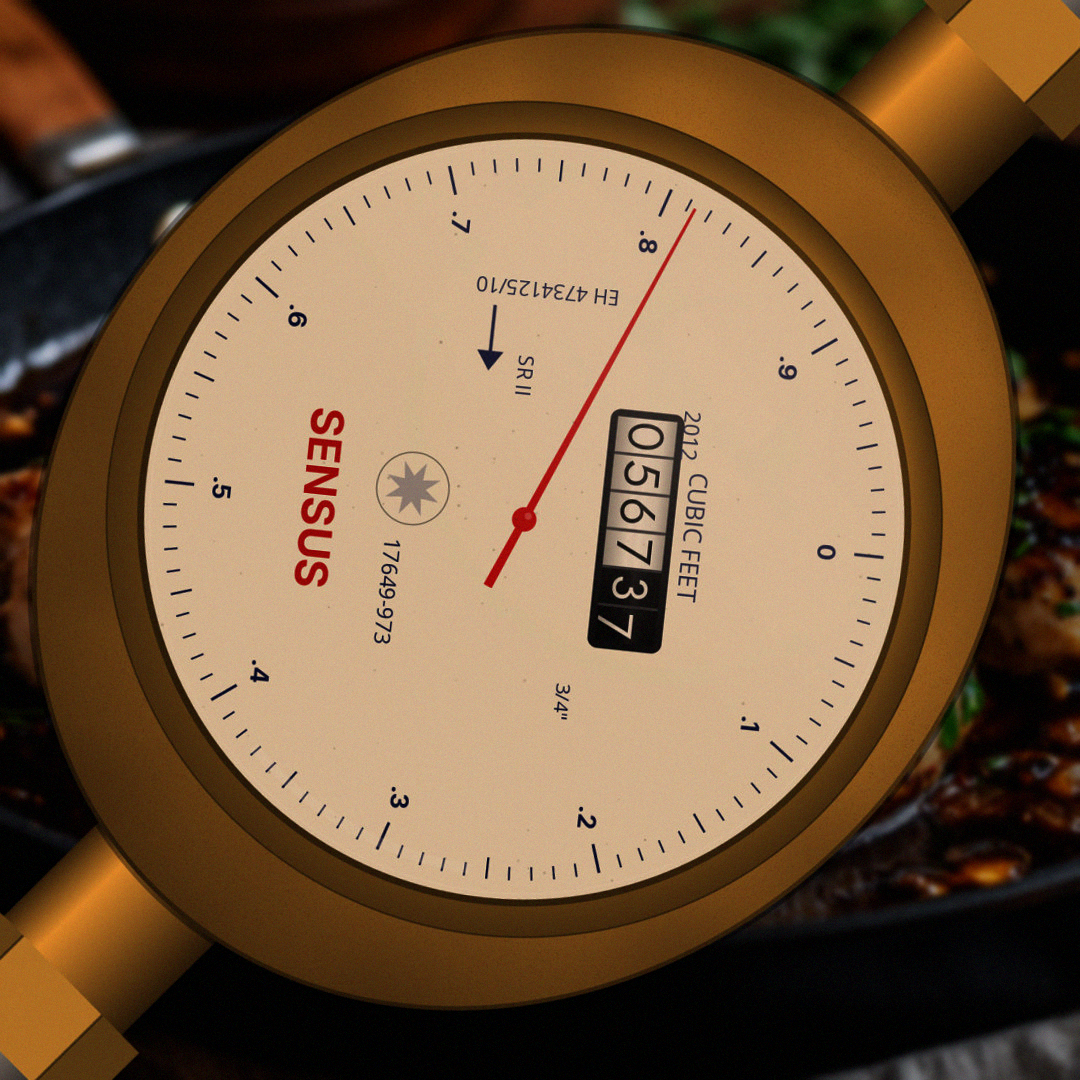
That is 56736.81 ft³
